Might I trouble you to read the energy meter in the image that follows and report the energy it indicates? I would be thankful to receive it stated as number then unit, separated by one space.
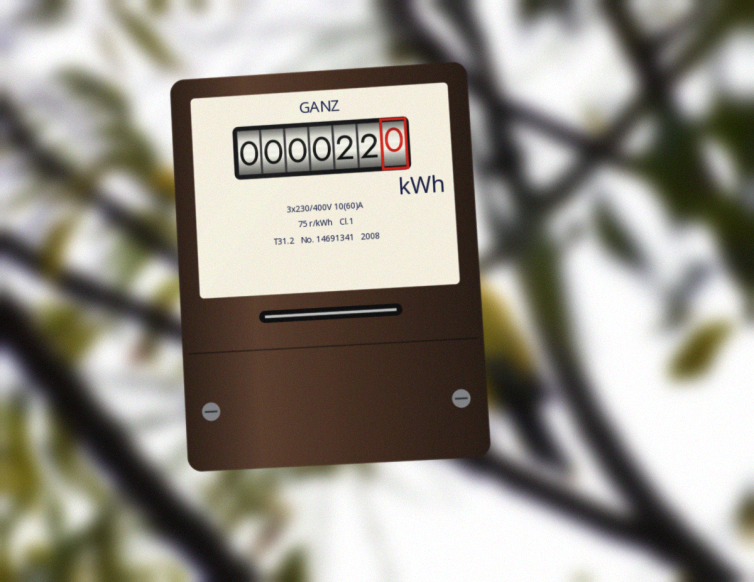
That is 22.0 kWh
